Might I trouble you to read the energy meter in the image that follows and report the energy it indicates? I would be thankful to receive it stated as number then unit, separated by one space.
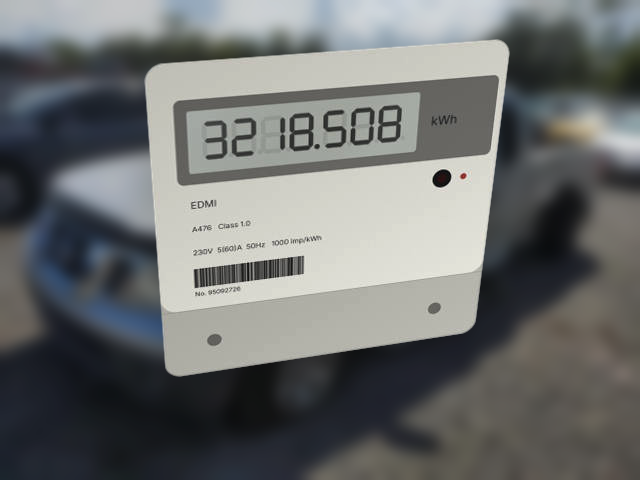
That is 3218.508 kWh
